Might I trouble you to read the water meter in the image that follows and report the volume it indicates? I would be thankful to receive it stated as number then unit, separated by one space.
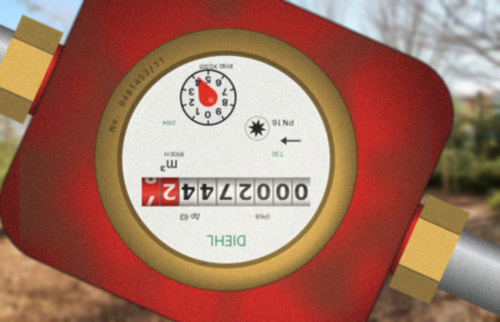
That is 2744.274 m³
